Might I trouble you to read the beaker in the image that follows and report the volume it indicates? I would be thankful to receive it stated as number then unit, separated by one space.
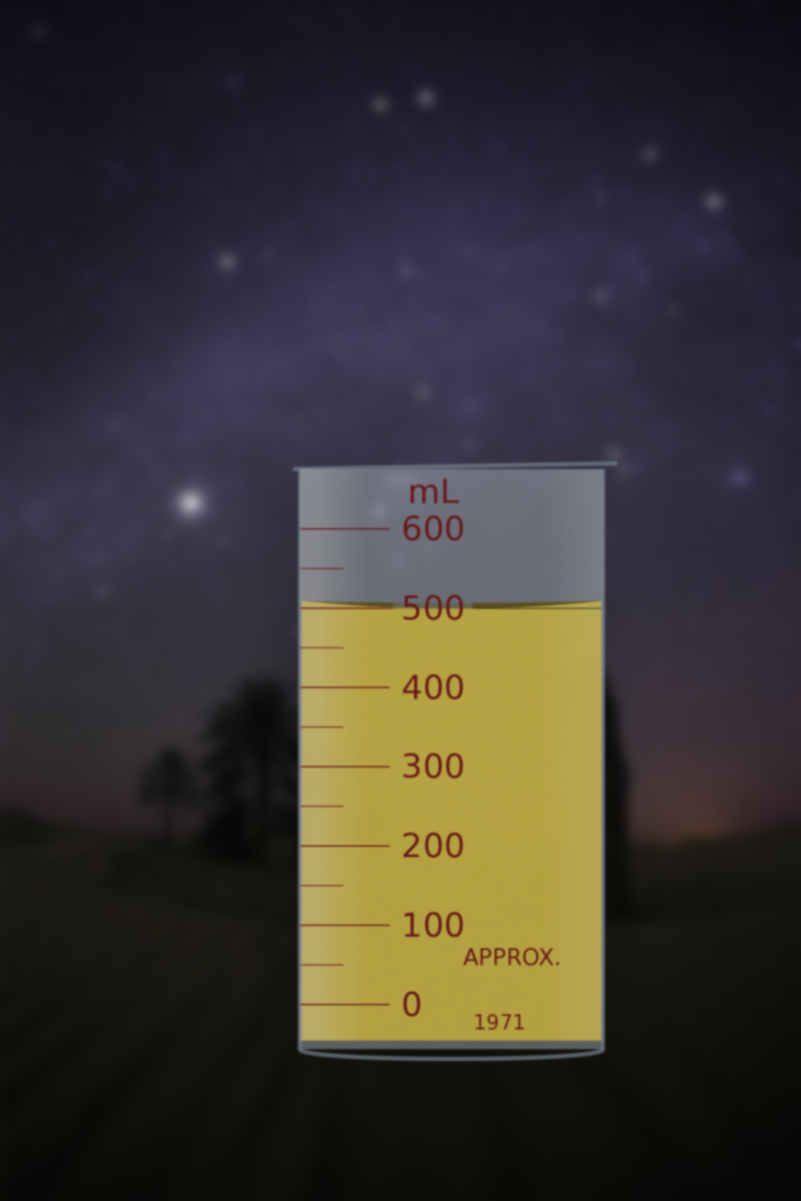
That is 500 mL
